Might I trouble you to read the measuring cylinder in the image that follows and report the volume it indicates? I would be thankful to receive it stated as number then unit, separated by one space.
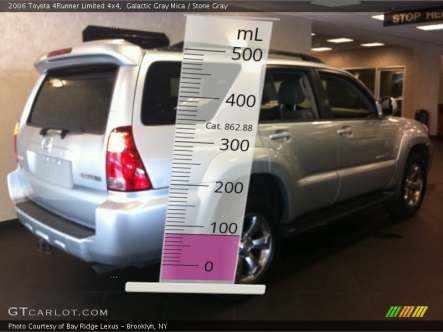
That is 80 mL
